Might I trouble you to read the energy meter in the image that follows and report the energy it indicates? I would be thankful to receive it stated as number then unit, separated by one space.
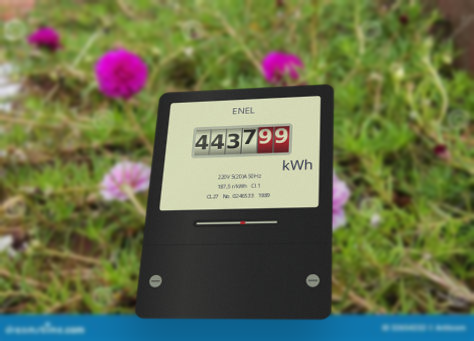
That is 4437.99 kWh
